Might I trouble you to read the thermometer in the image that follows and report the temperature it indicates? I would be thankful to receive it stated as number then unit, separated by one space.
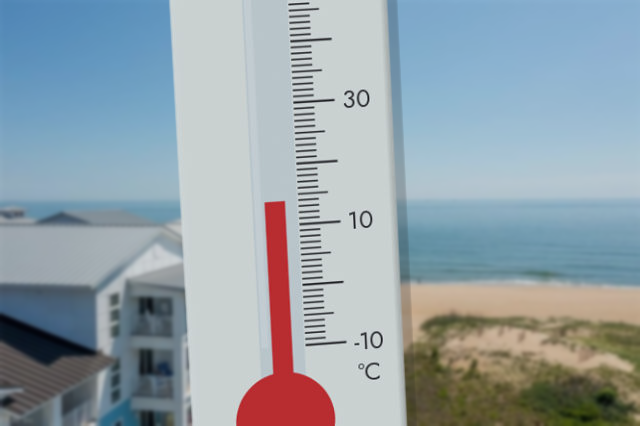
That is 14 °C
